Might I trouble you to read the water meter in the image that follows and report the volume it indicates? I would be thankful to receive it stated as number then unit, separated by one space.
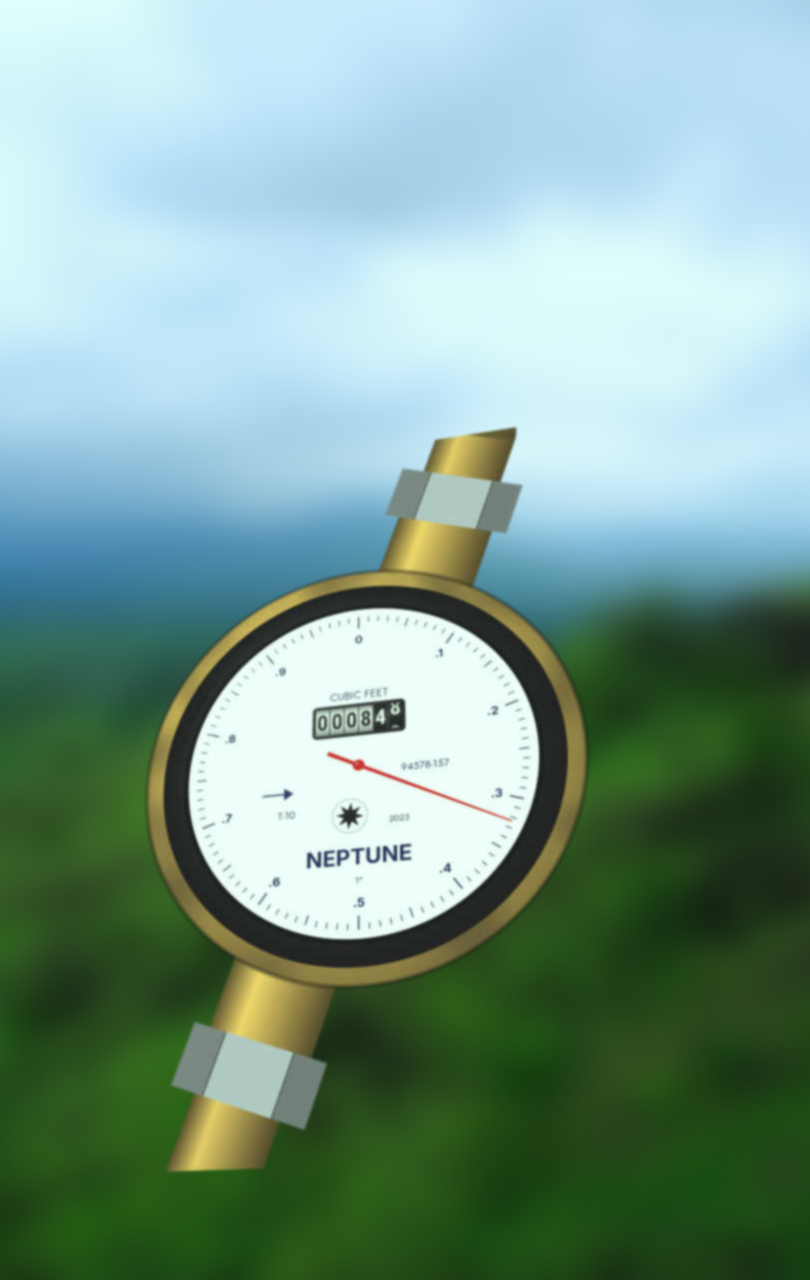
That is 848.32 ft³
